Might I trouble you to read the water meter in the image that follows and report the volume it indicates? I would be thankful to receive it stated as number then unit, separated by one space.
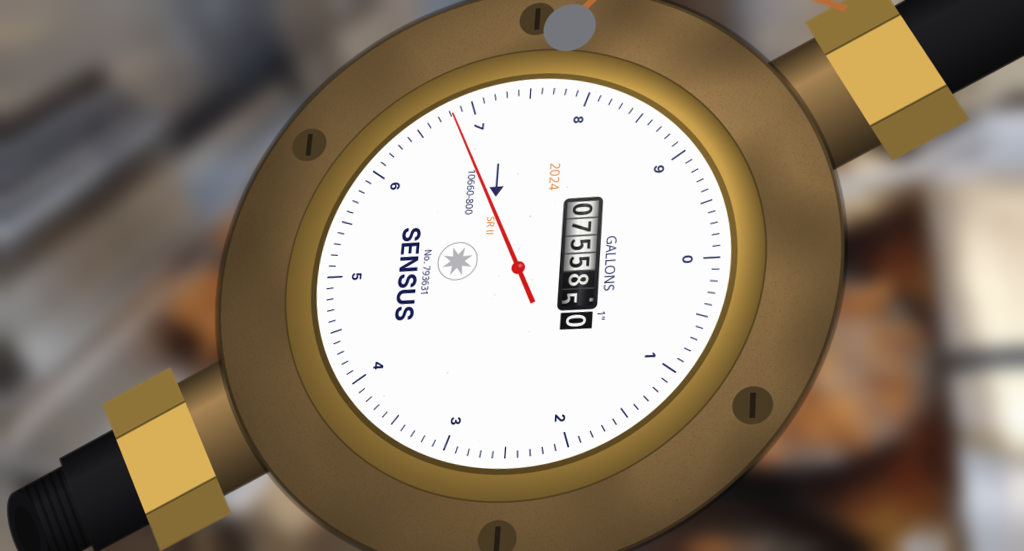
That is 755846.8 gal
